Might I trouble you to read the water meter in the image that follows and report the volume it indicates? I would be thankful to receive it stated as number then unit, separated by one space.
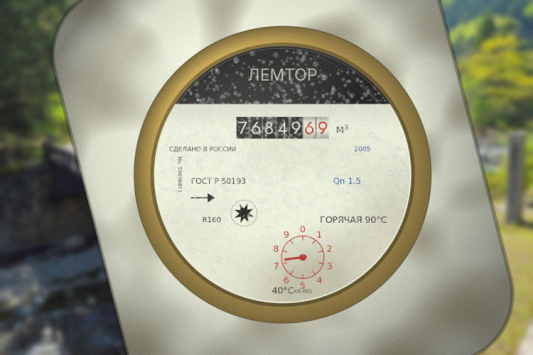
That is 76849.697 m³
